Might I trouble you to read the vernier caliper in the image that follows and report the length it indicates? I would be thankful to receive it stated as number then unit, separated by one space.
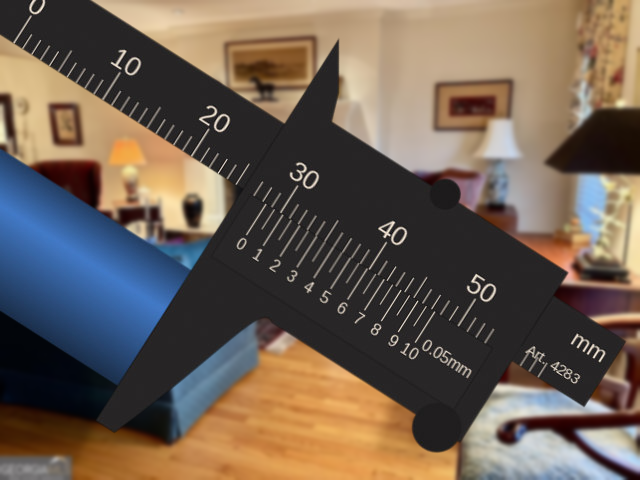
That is 28.4 mm
